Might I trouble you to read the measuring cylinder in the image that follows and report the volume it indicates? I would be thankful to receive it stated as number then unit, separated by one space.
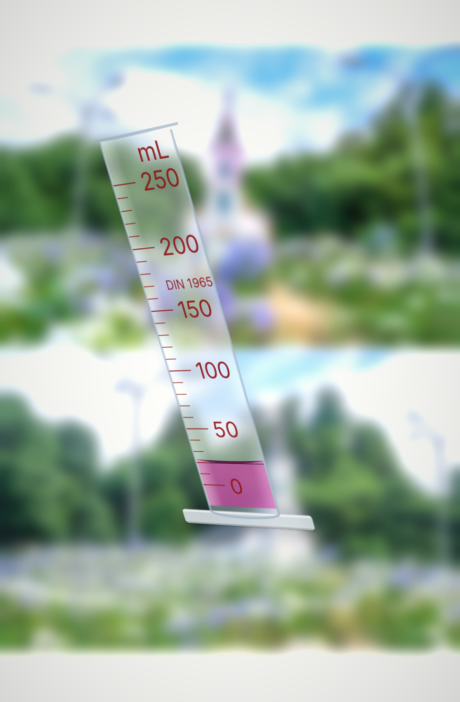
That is 20 mL
